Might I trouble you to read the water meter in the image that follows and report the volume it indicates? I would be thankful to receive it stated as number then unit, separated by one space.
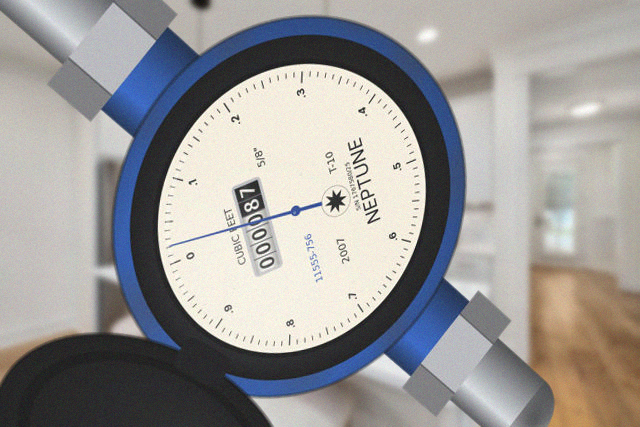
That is 87.02 ft³
